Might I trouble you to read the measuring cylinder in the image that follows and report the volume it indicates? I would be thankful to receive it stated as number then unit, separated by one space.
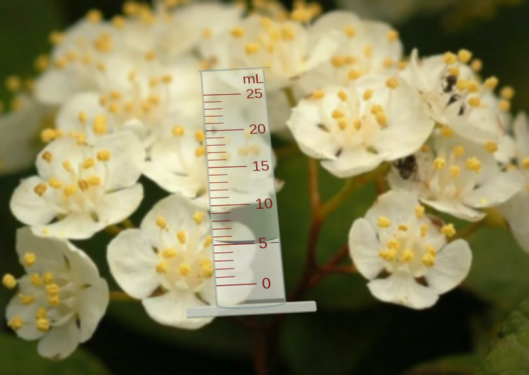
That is 5 mL
